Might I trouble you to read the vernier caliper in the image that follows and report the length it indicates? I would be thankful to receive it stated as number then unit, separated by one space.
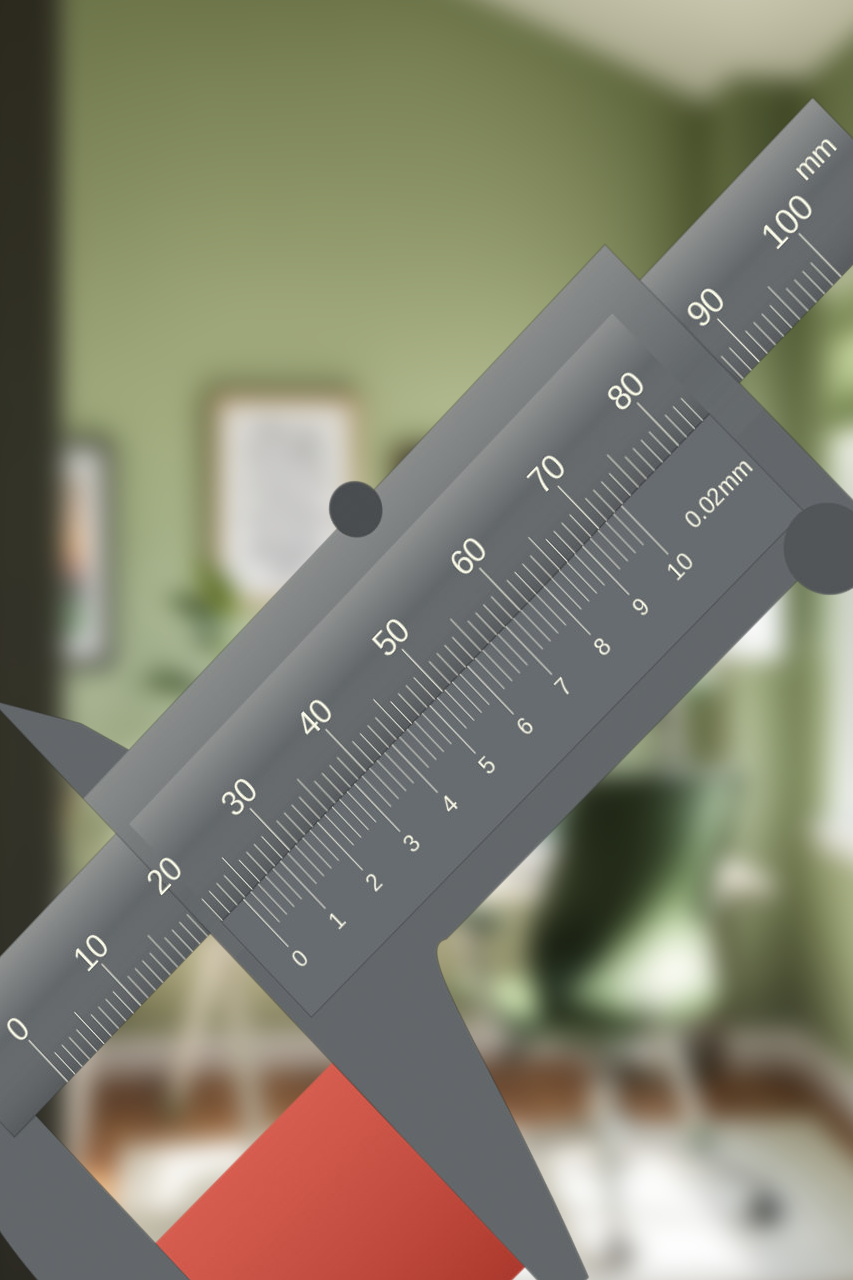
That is 23.8 mm
